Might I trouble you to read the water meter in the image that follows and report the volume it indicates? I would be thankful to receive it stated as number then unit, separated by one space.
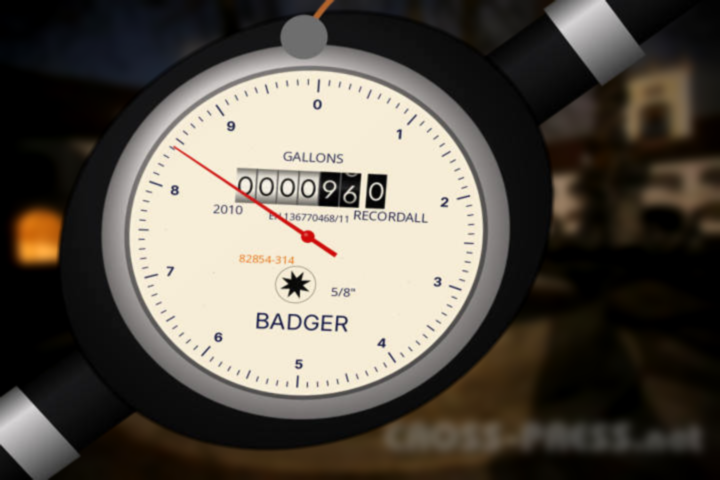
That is 958.4 gal
